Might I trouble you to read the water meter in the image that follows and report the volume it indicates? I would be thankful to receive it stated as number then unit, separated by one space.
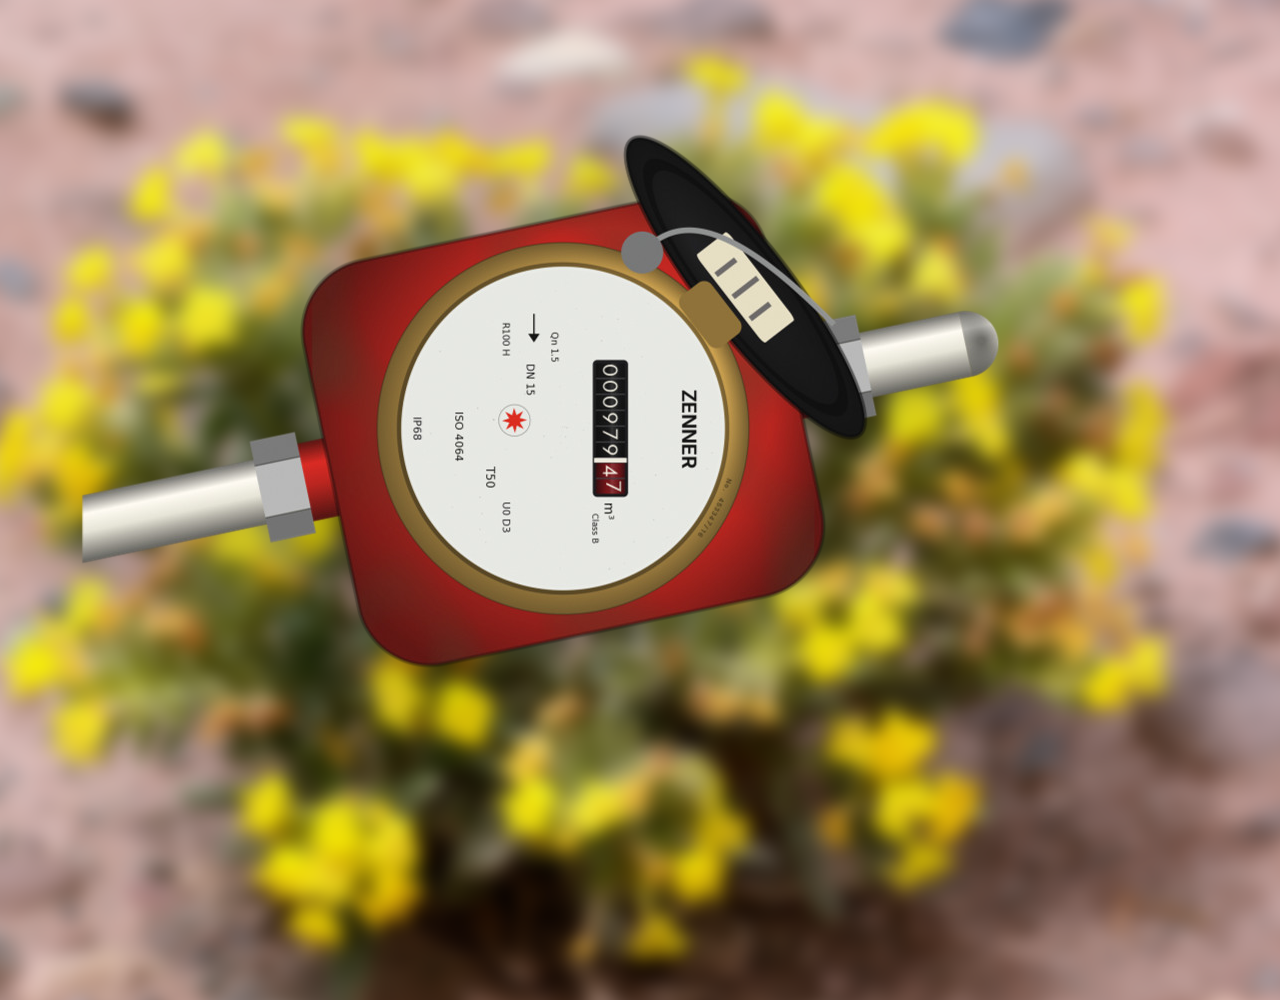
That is 979.47 m³
